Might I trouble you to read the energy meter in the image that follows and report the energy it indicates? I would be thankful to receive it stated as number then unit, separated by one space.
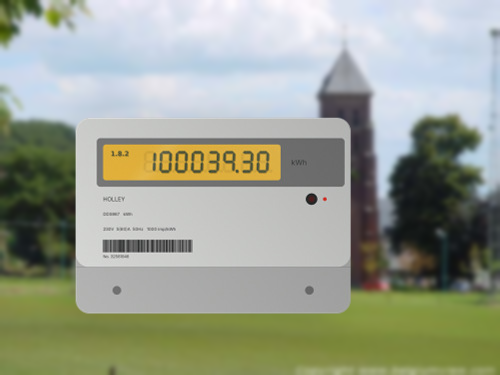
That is 100039.30 kWh
